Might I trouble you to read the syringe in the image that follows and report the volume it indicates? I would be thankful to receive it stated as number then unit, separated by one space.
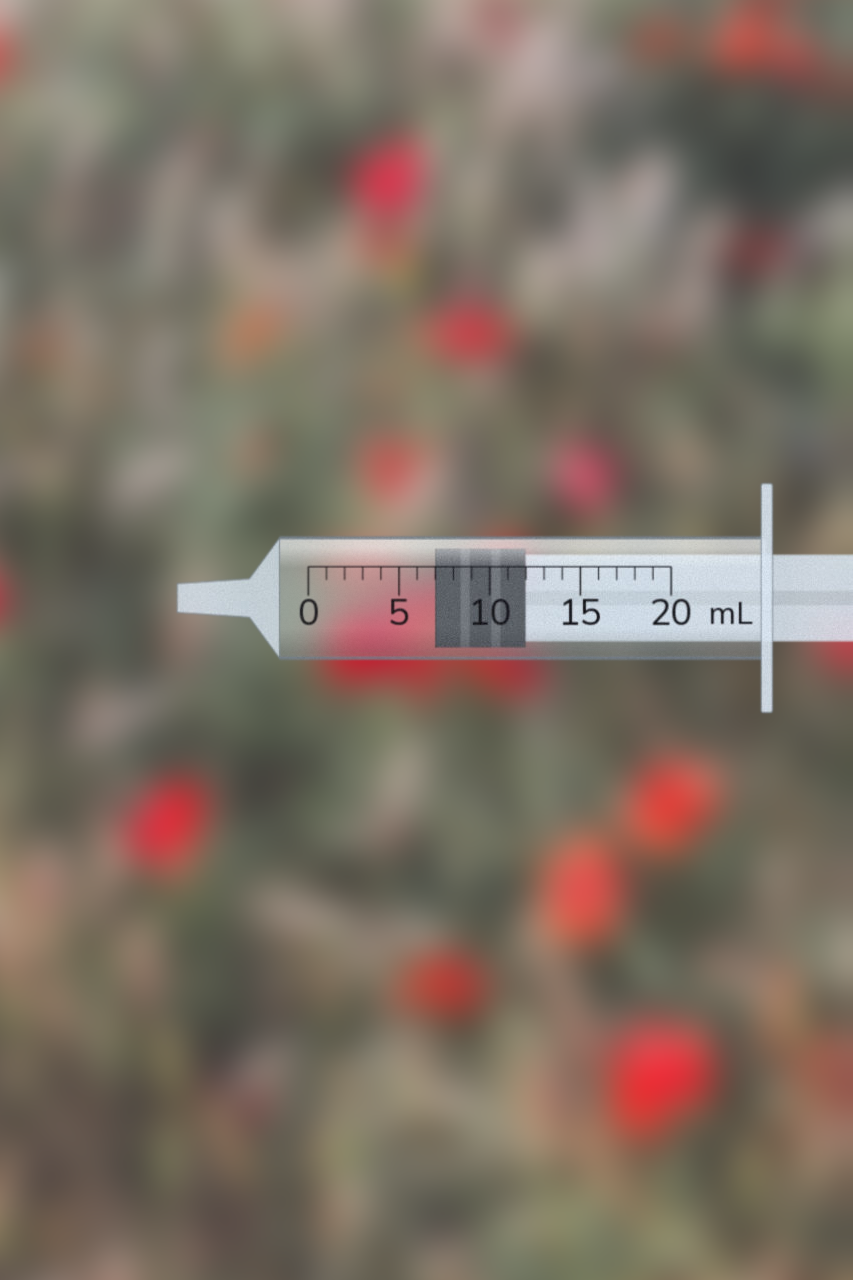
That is 7 mL
